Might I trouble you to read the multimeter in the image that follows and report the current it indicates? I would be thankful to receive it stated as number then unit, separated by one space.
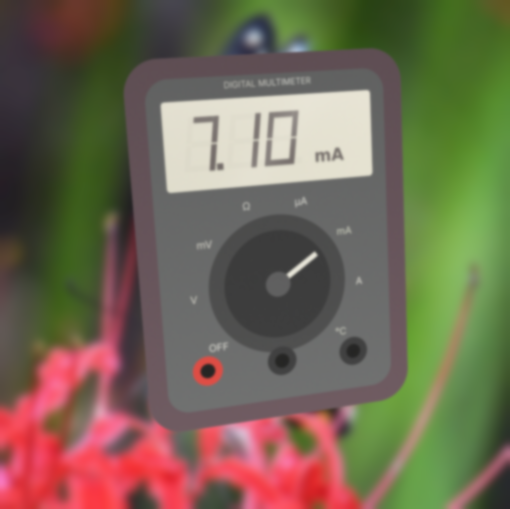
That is 7.10 mA
